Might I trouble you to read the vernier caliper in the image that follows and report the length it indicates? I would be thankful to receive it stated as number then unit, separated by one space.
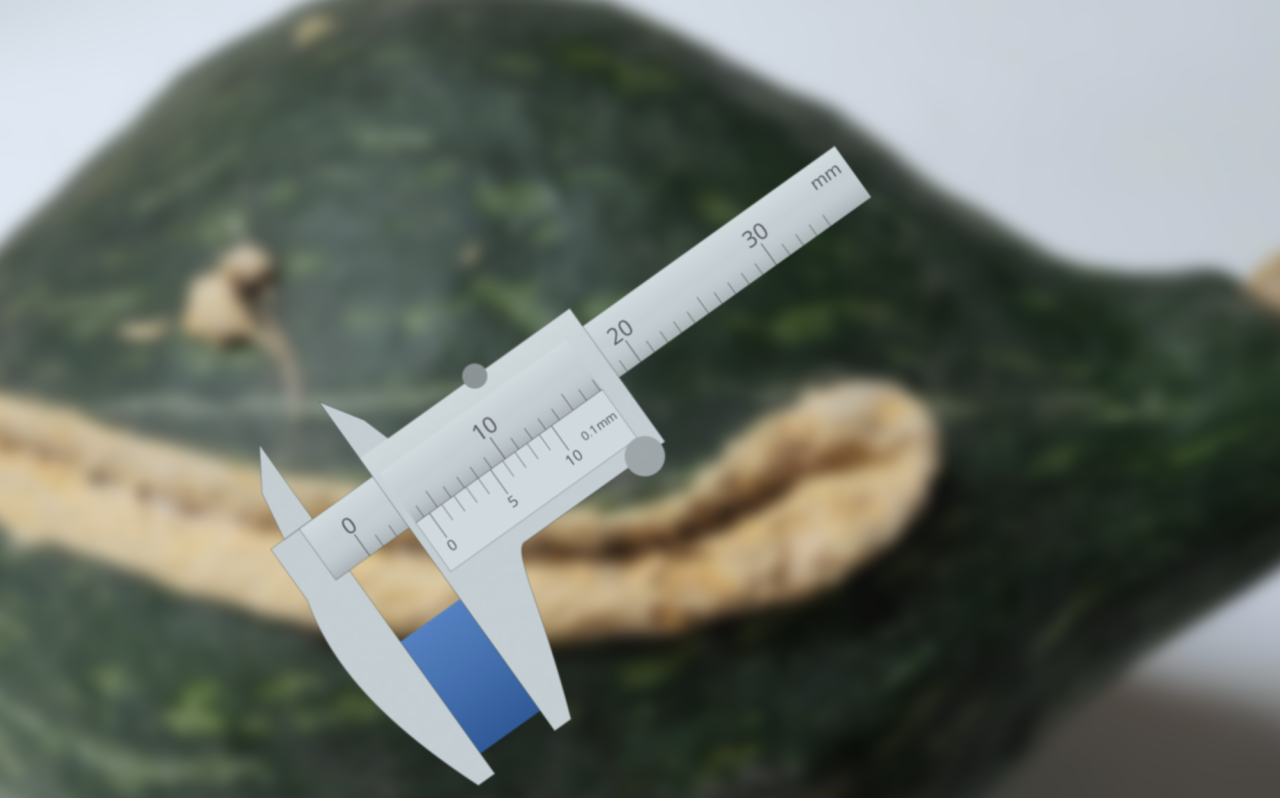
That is 4.4 mm
